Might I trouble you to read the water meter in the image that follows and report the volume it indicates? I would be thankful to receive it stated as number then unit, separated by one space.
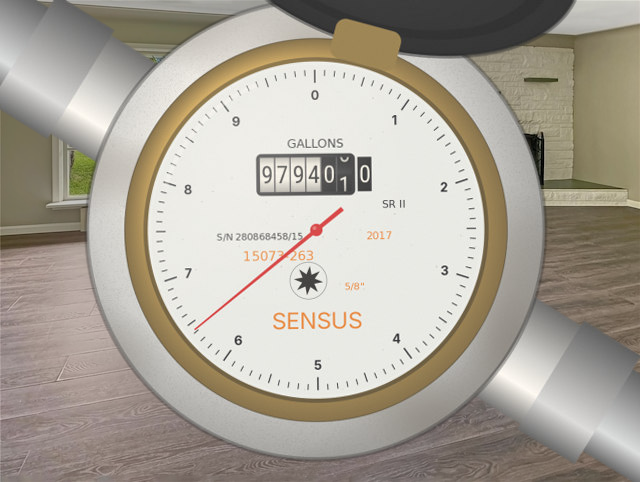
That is 9794006.4 gal
